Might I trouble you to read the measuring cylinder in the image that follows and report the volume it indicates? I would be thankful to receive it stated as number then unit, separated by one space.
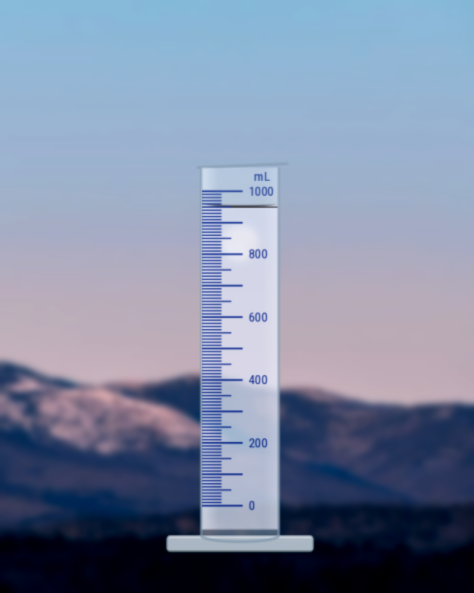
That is 950 mL
